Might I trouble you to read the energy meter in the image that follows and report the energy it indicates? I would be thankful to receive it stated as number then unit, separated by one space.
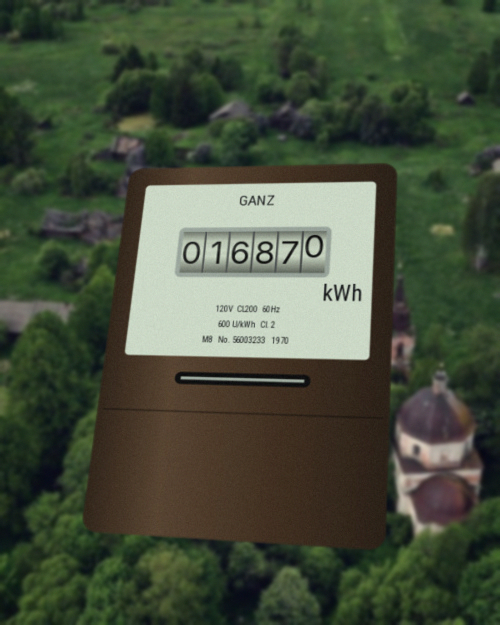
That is 16870 kWh
